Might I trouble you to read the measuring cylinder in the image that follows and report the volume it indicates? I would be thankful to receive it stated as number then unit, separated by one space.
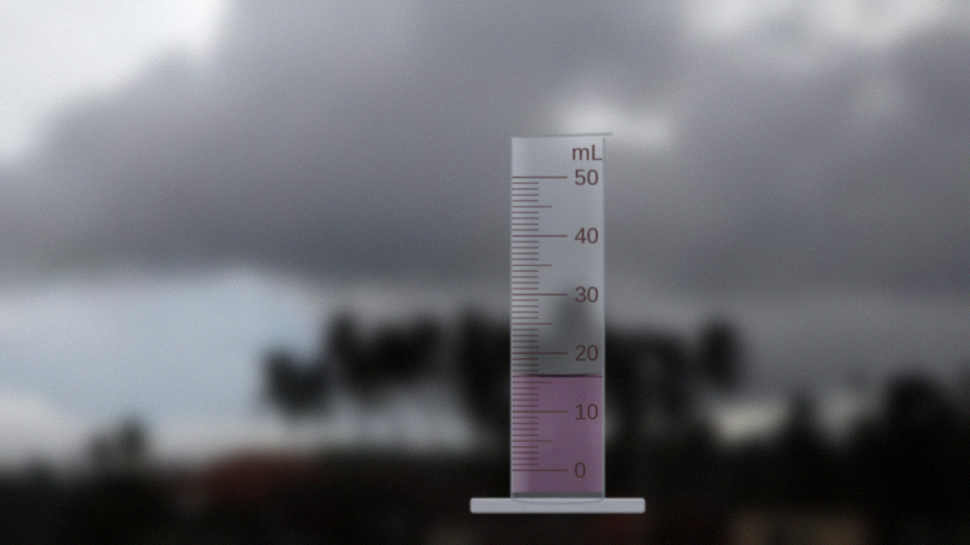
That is 16 mL
